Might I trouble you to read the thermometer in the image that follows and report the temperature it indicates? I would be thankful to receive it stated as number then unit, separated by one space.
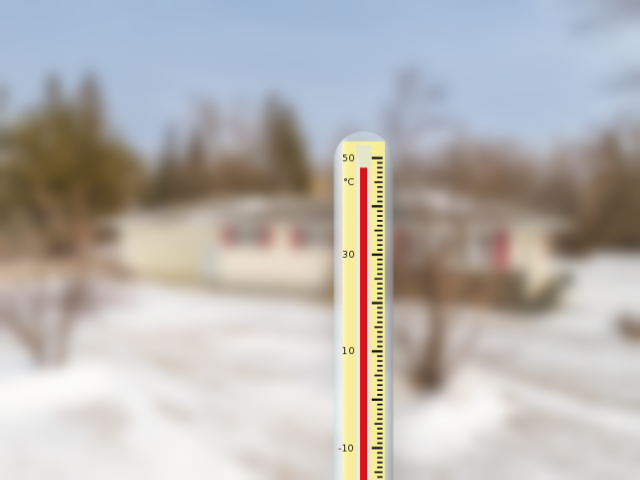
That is 48 °C
